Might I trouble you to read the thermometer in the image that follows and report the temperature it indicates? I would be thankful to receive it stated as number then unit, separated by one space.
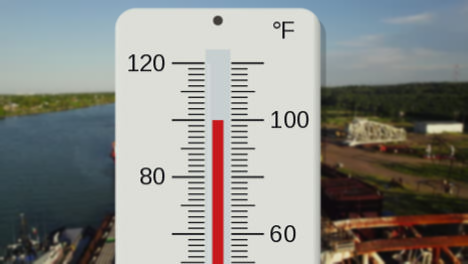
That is 100 °F
